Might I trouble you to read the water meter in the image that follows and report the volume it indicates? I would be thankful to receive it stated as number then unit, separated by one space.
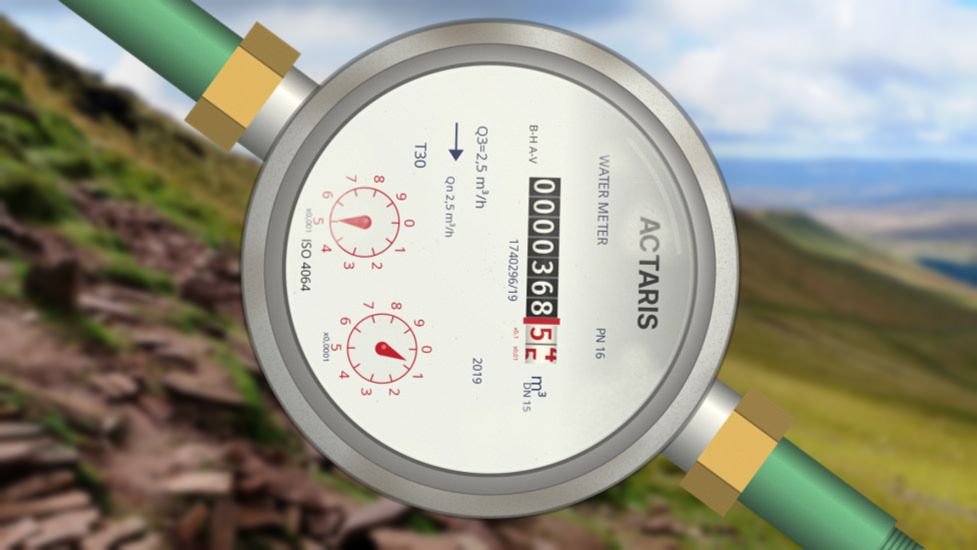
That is 368.5450 m³
